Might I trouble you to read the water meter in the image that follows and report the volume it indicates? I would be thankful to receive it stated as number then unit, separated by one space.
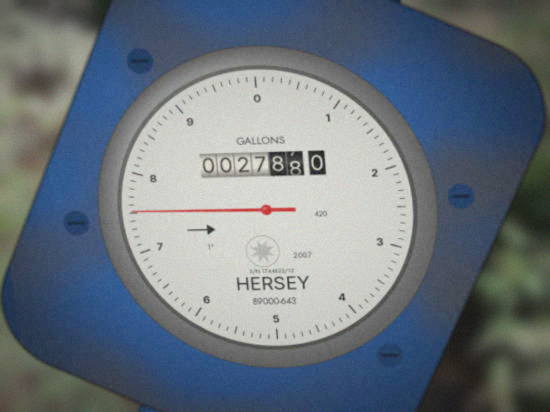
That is 27877.5 gal
